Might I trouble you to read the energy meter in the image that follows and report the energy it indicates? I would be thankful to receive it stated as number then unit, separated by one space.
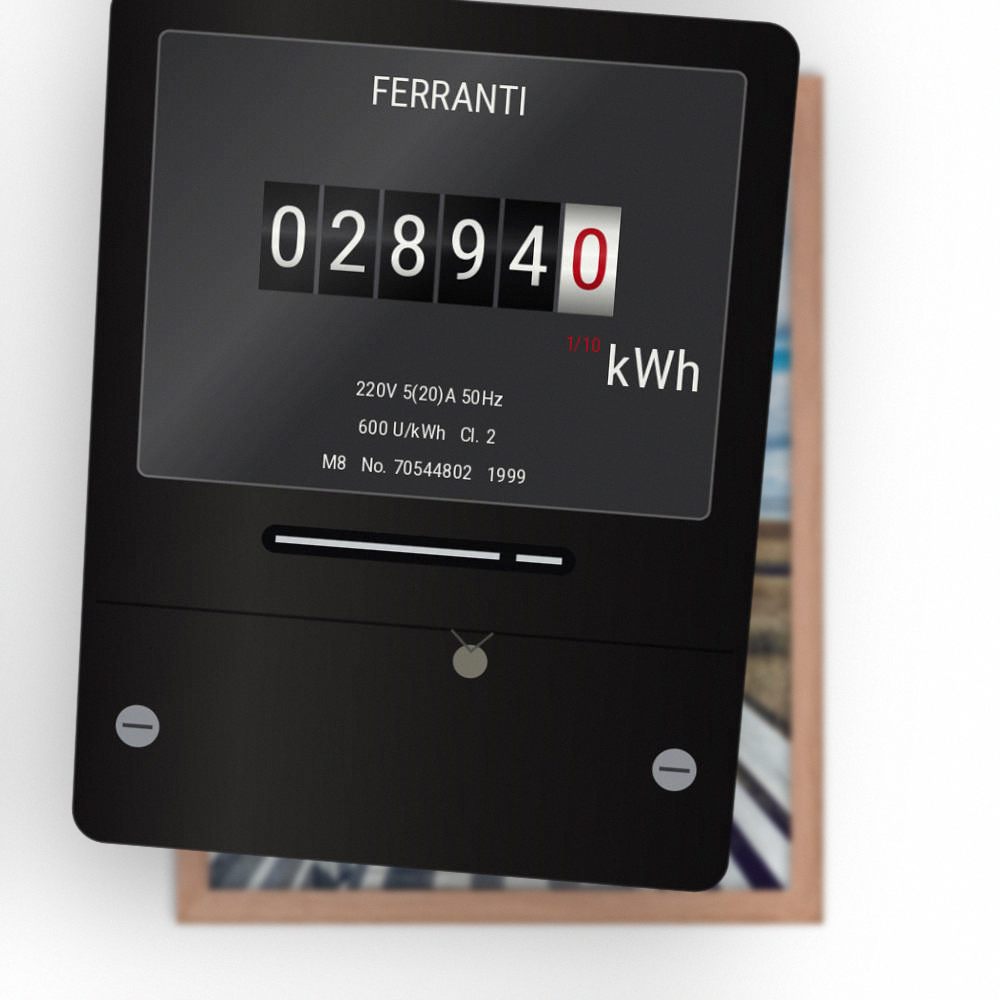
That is 2894.0 kWh
